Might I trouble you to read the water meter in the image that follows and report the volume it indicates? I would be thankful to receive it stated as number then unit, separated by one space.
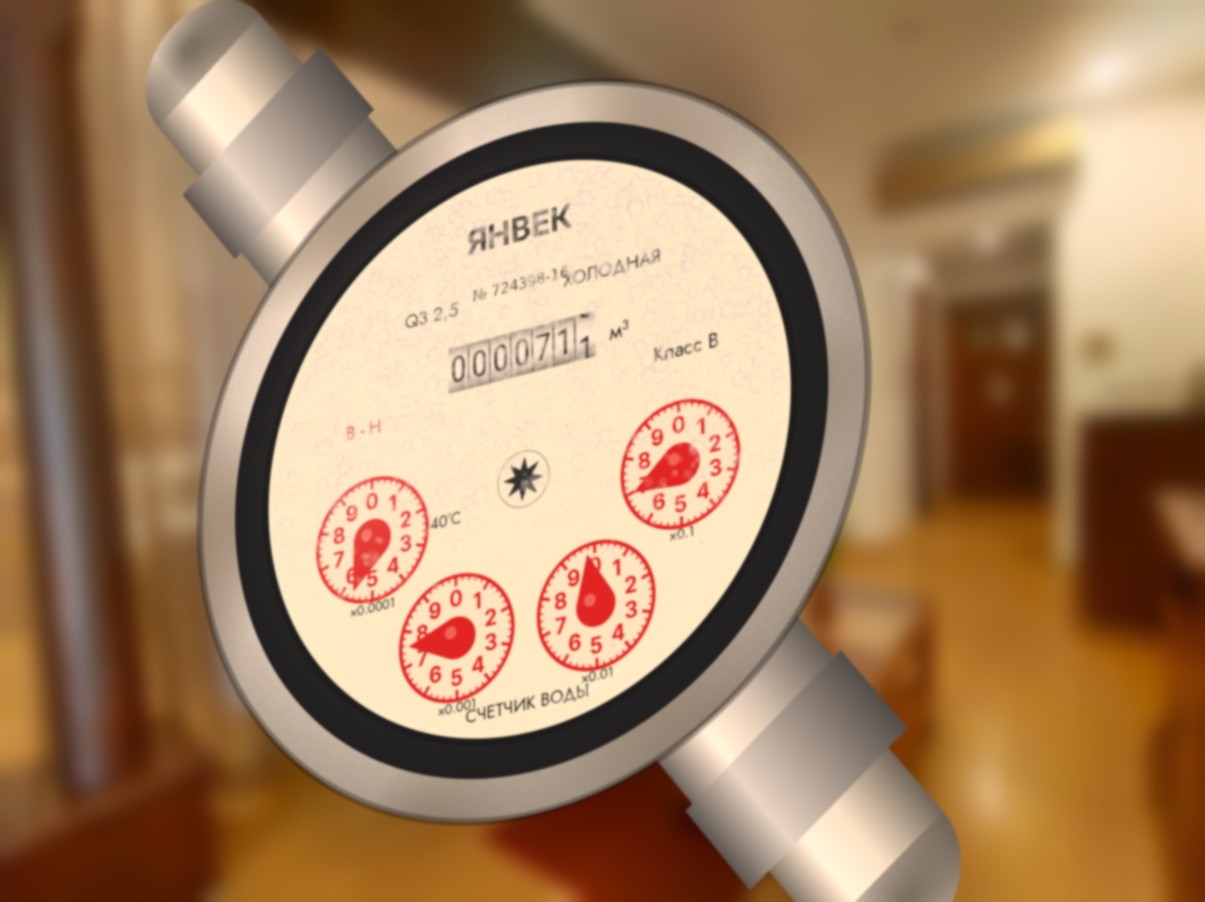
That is 710.6975 m³
